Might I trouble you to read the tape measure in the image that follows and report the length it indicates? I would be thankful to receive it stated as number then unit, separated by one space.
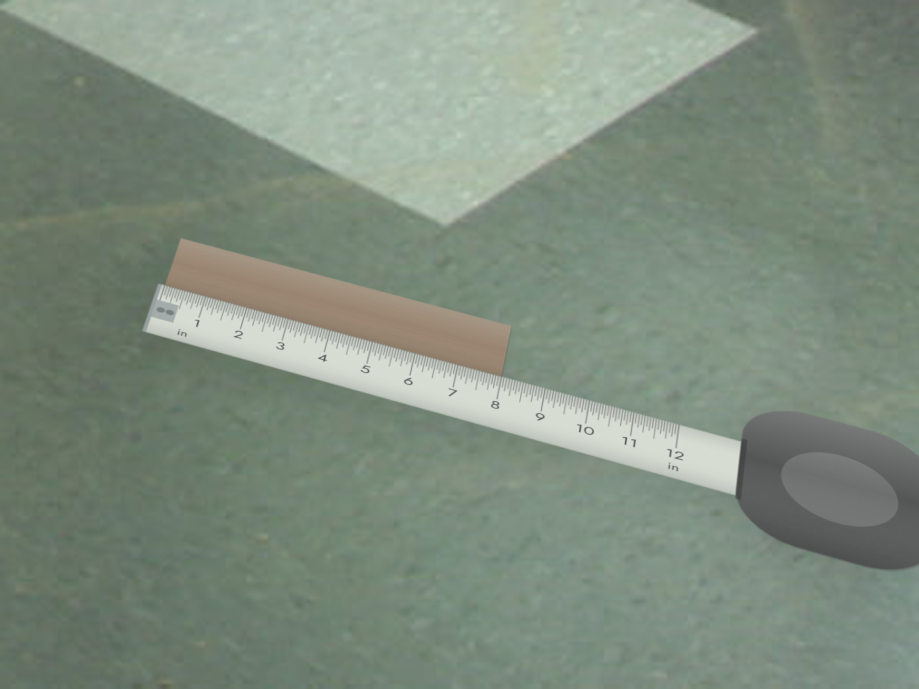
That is 8 in
